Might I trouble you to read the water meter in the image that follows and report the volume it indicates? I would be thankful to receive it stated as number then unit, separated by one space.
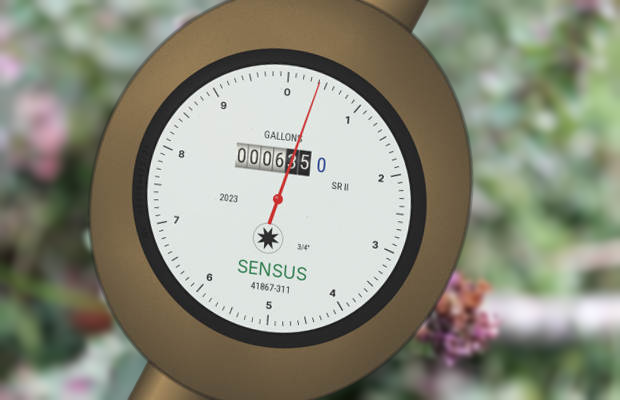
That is 6350.4 gal
